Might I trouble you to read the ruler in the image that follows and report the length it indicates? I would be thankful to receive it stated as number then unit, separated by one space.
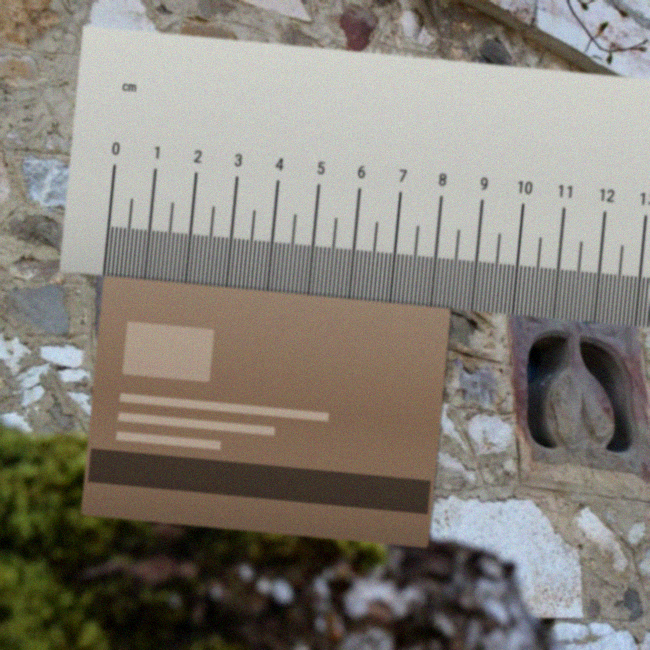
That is 8.5 cm
